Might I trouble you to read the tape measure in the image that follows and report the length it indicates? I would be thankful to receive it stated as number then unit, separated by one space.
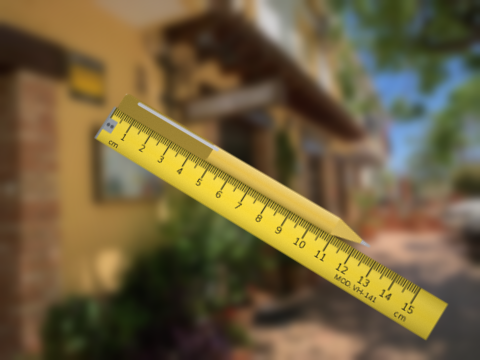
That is 12.5 cm
